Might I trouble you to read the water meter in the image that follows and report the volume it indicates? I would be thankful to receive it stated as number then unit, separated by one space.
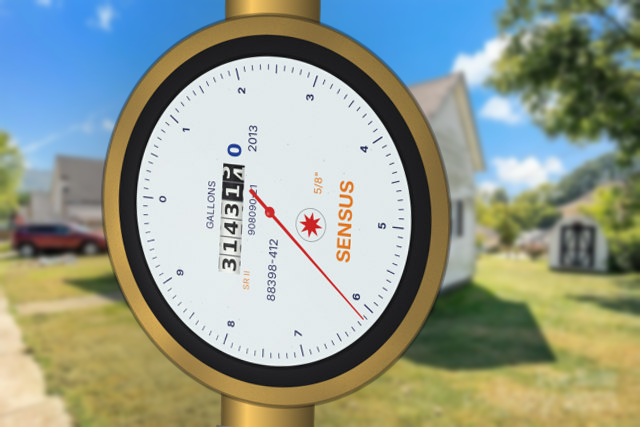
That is 3143136.1 gal
